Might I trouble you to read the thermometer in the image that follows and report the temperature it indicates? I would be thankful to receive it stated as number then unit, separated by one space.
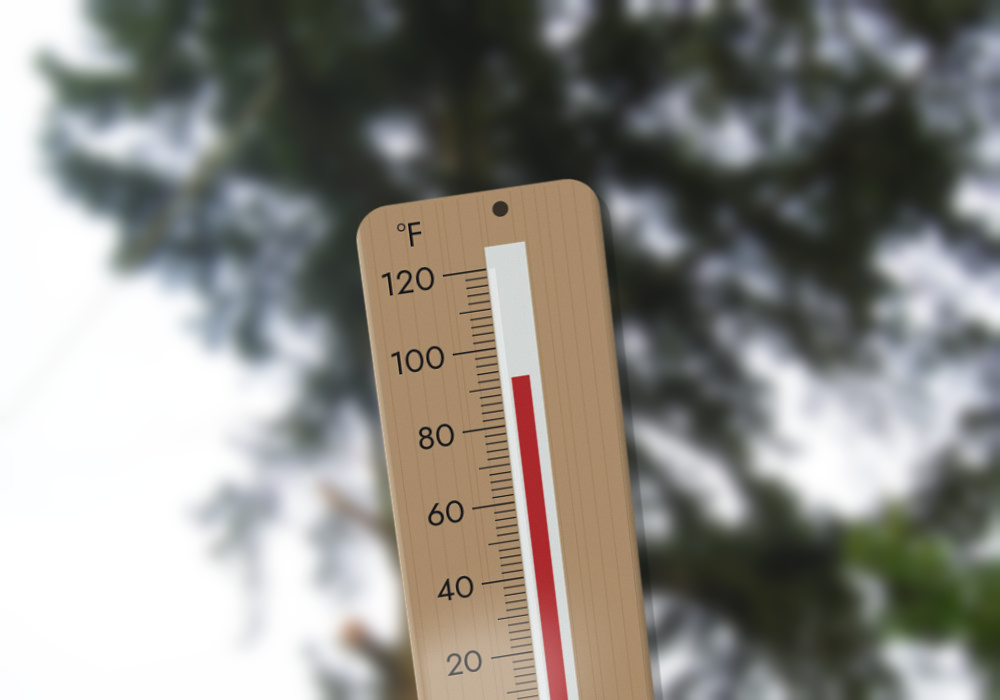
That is 92 °F
